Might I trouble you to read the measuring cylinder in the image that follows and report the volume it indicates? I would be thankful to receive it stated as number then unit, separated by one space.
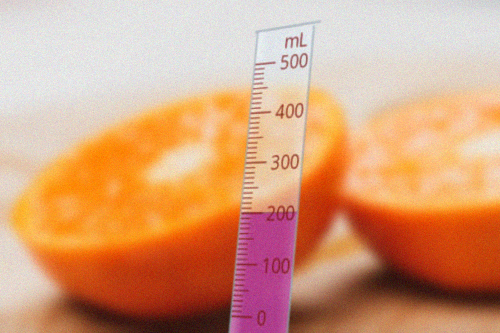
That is 200 mL
